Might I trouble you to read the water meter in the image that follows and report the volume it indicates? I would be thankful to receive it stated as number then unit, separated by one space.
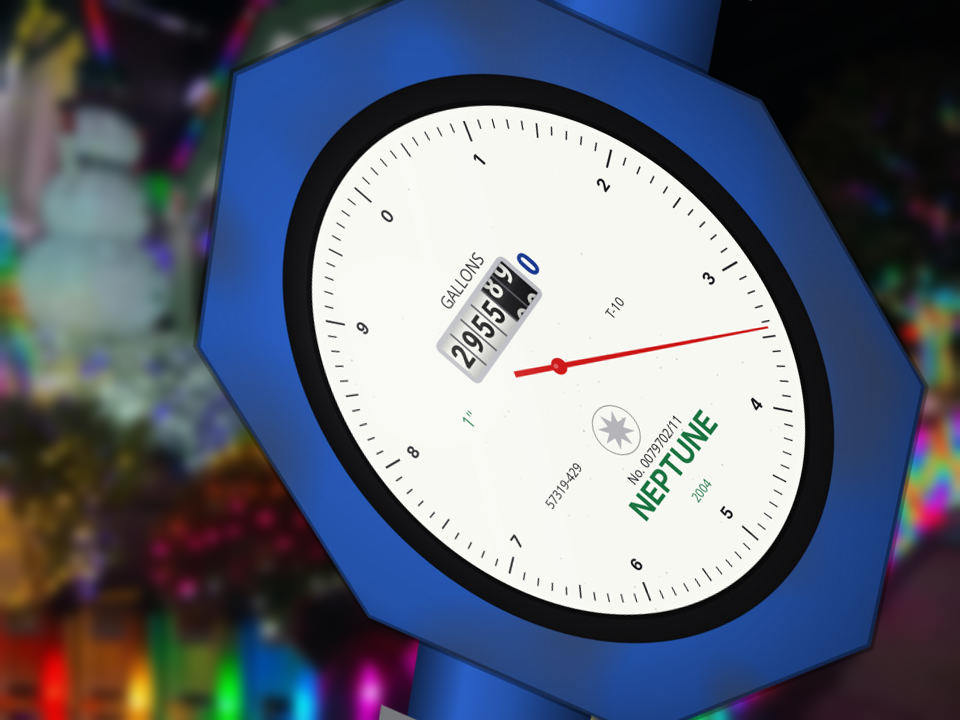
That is 2955893.4 gal
